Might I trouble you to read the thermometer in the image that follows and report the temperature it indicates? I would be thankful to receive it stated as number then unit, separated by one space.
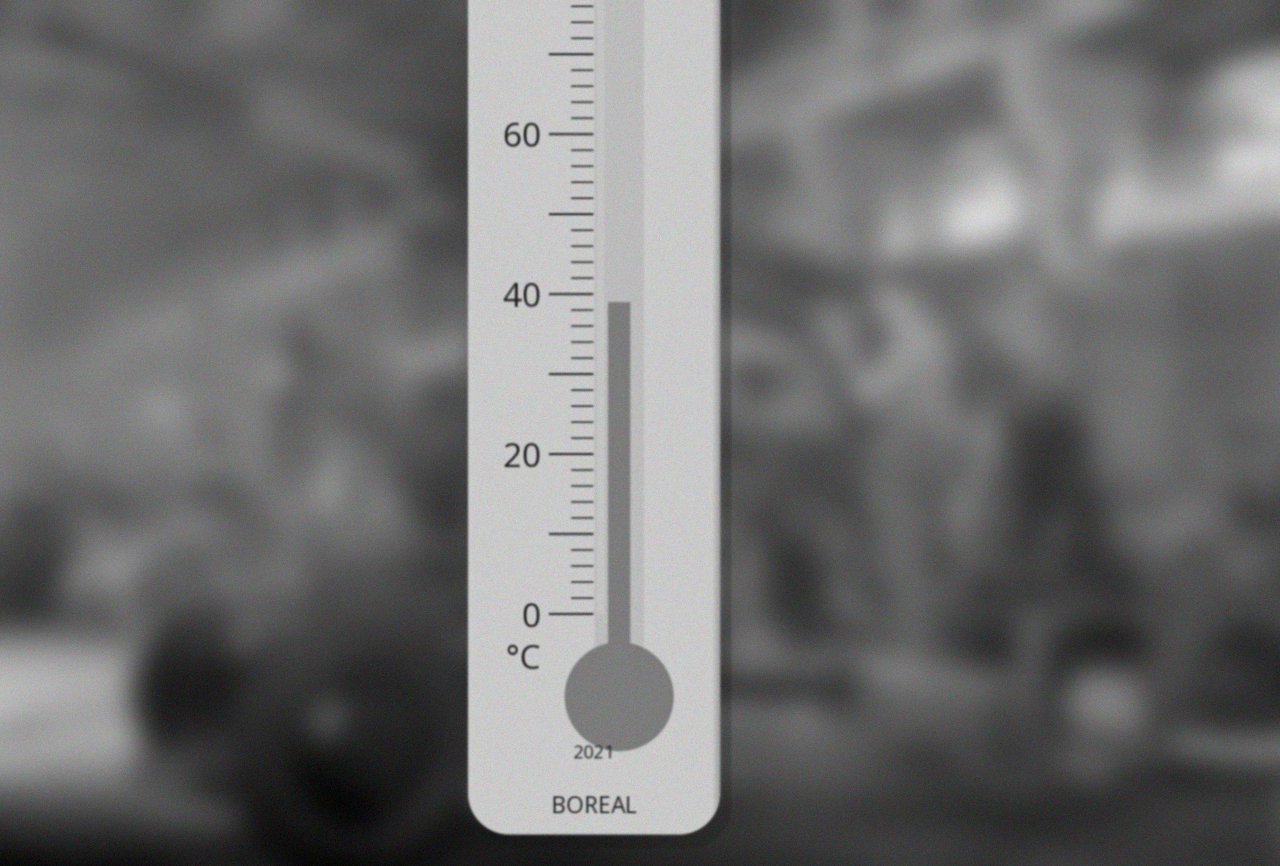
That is 39 °C
